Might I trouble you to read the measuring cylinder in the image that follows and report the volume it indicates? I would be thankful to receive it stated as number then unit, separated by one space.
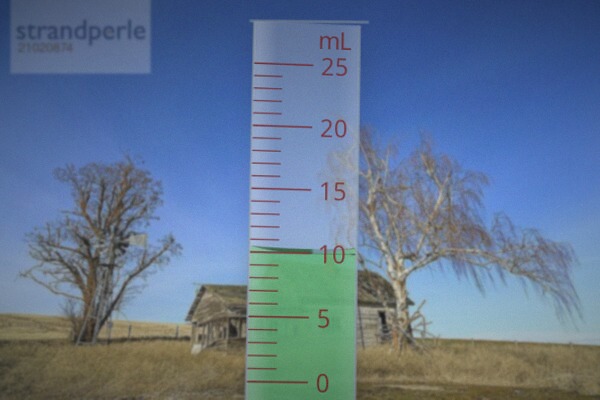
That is 10 mL
